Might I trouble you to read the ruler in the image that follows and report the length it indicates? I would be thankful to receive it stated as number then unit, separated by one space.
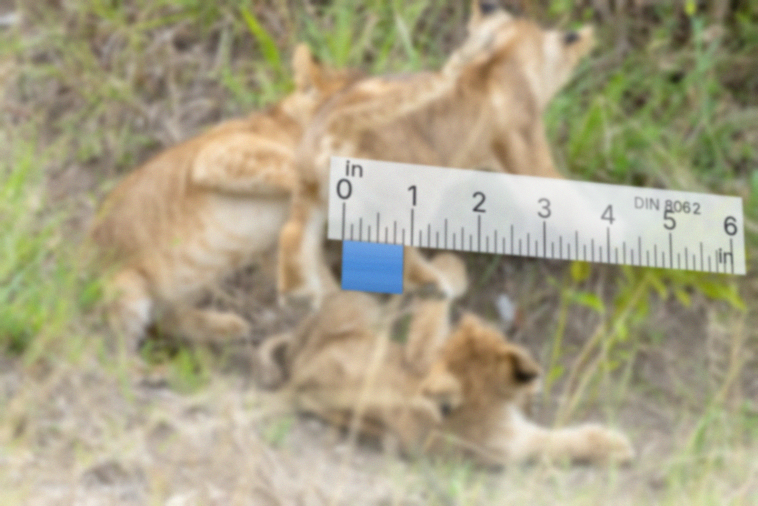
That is 0.875 in
